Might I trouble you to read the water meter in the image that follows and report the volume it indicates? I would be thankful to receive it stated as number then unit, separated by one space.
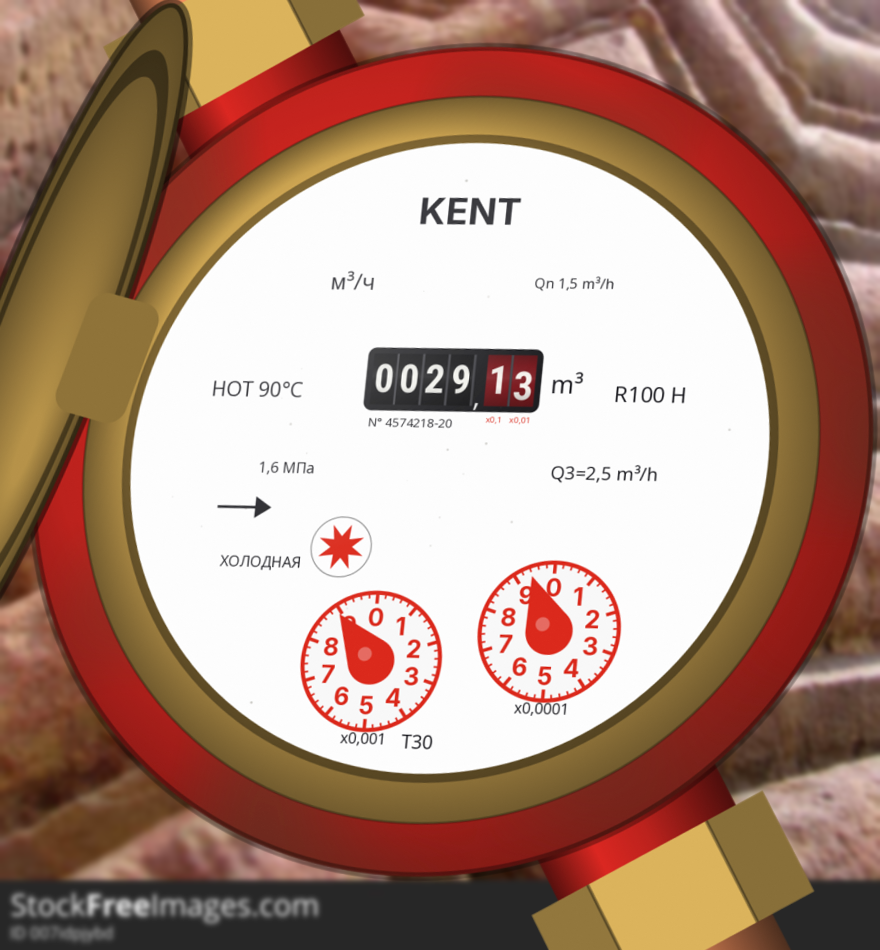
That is 29.1289 m³
